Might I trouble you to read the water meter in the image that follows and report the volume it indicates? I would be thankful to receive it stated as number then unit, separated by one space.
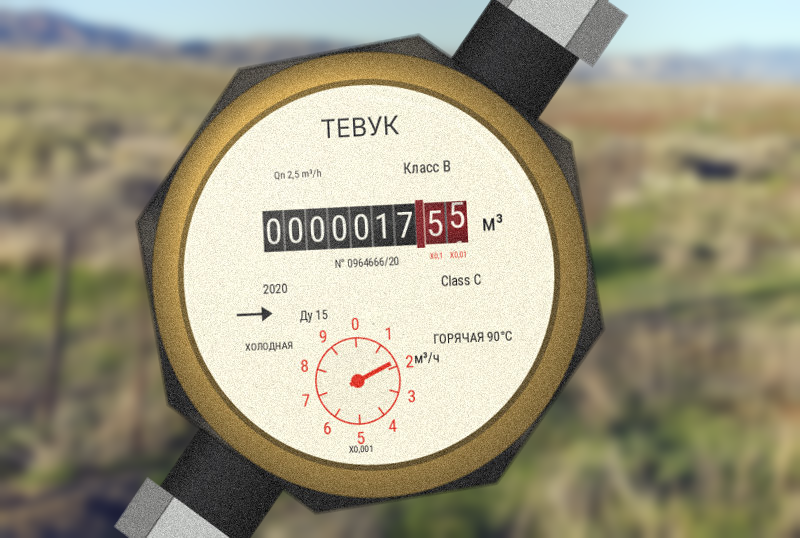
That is 17.551 m³
